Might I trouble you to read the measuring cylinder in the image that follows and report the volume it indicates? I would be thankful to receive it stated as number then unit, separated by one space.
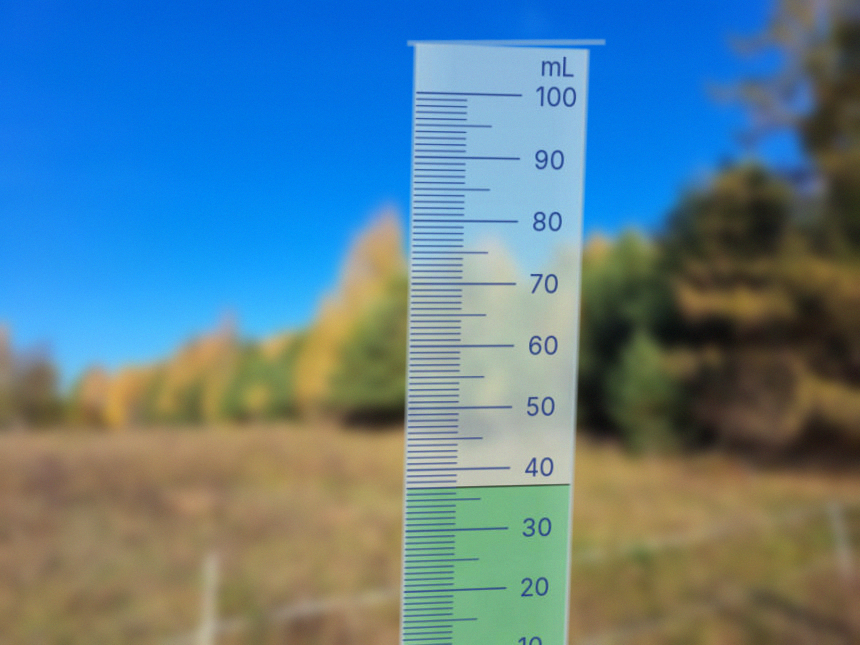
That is 37 mL
